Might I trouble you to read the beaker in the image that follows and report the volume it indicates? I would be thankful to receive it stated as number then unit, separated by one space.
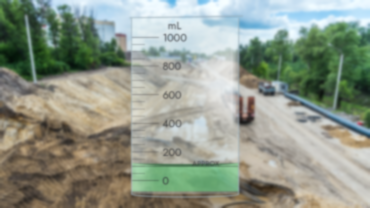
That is 100 mL
